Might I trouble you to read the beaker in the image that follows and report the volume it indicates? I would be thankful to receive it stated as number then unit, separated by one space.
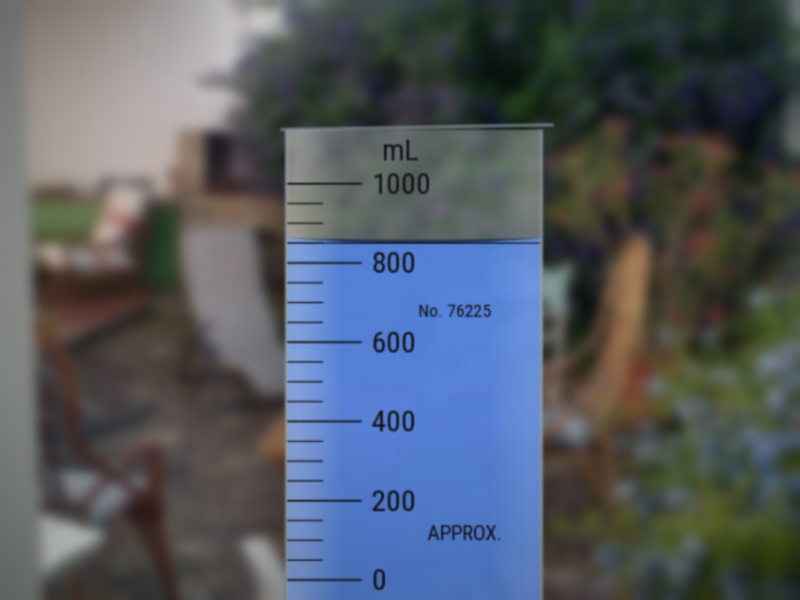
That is 850 mL
